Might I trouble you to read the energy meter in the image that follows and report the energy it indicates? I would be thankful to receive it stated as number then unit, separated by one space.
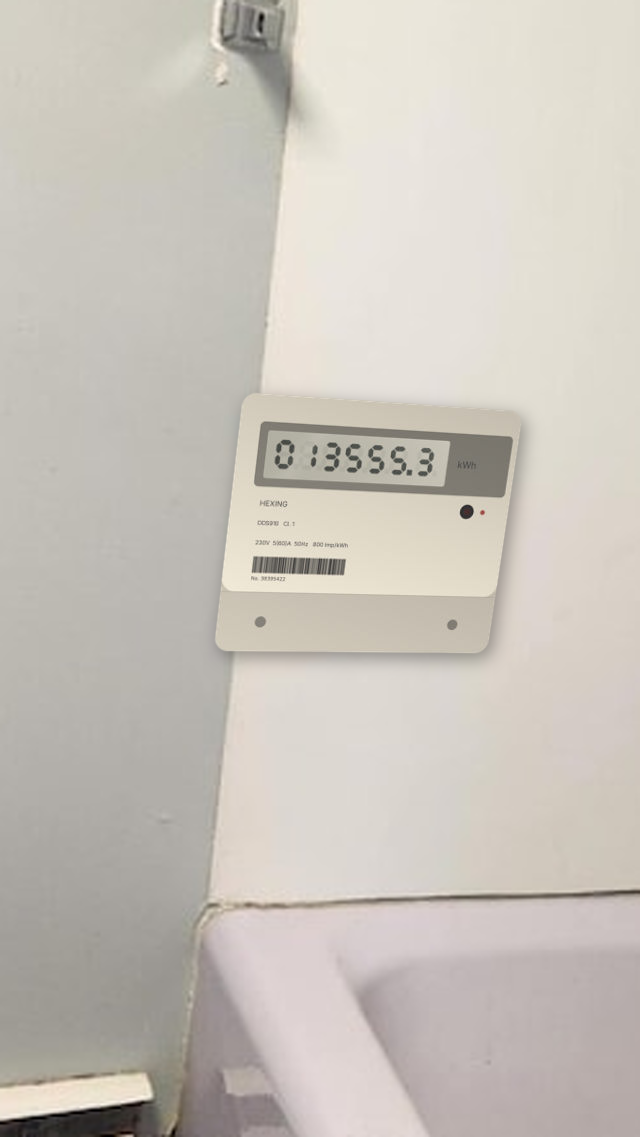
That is 13555.3 kWh
